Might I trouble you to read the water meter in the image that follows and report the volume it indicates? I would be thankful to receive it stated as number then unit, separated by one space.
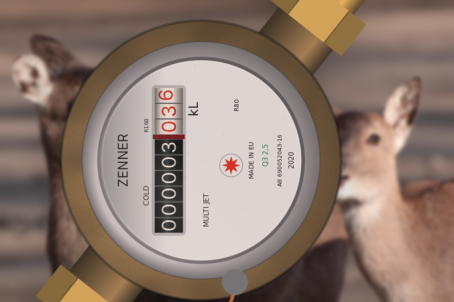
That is 3.036 kL
